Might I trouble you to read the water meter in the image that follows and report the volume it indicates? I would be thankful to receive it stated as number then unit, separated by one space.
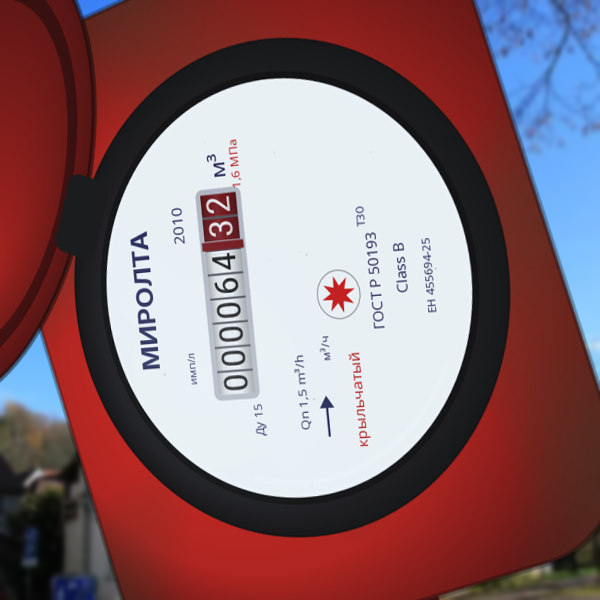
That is 64.32 m³
